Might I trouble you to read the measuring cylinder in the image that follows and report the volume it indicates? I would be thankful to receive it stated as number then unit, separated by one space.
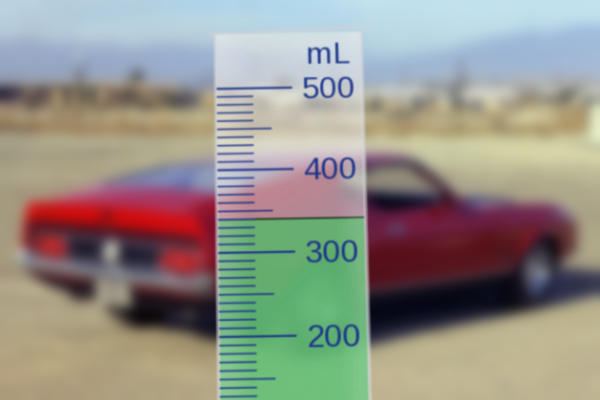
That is 340 mL
